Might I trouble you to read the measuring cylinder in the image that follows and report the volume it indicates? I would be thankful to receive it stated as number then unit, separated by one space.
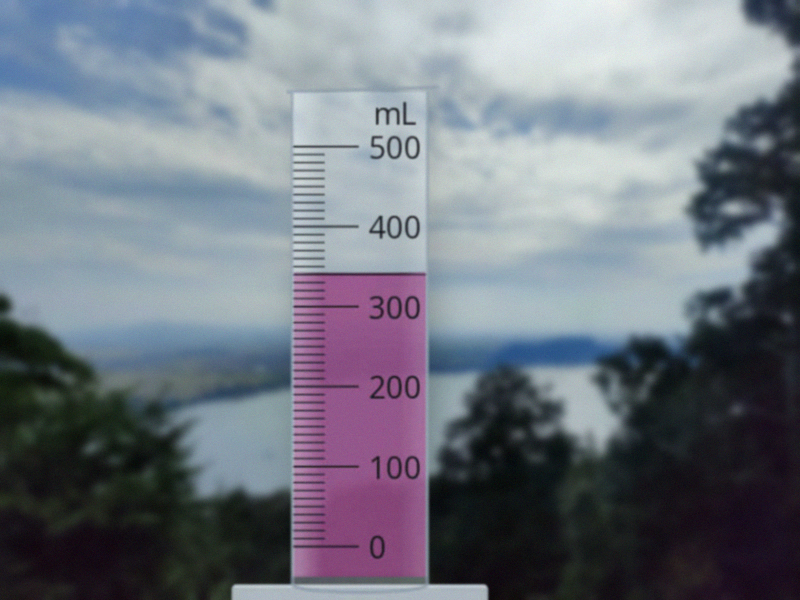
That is 340 mL
